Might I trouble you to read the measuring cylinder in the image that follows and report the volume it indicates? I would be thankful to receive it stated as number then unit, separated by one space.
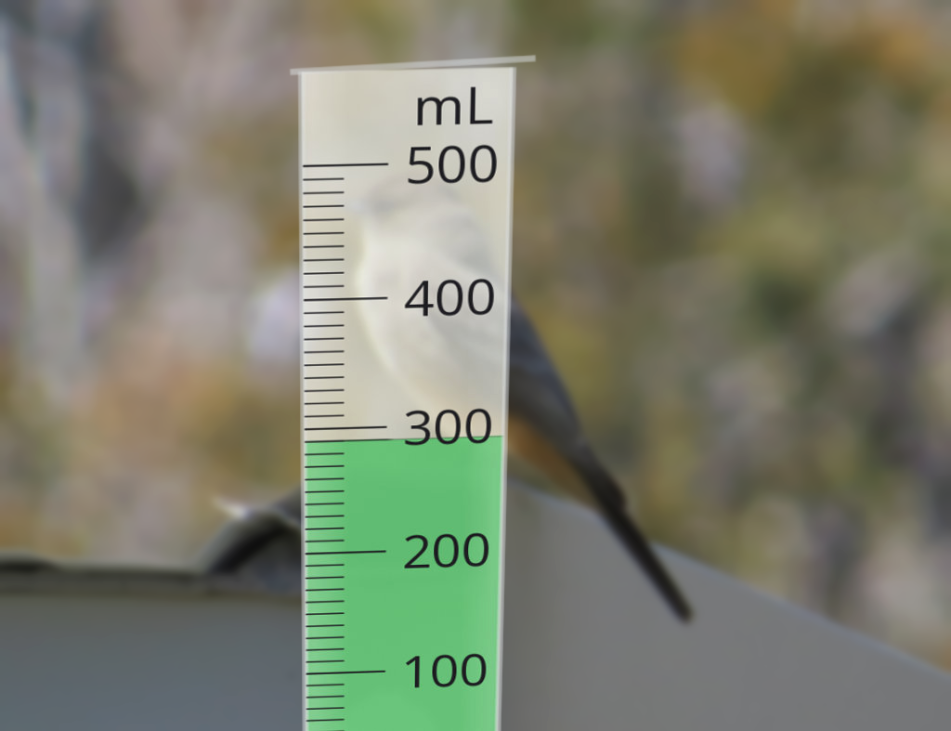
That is 290 mL
